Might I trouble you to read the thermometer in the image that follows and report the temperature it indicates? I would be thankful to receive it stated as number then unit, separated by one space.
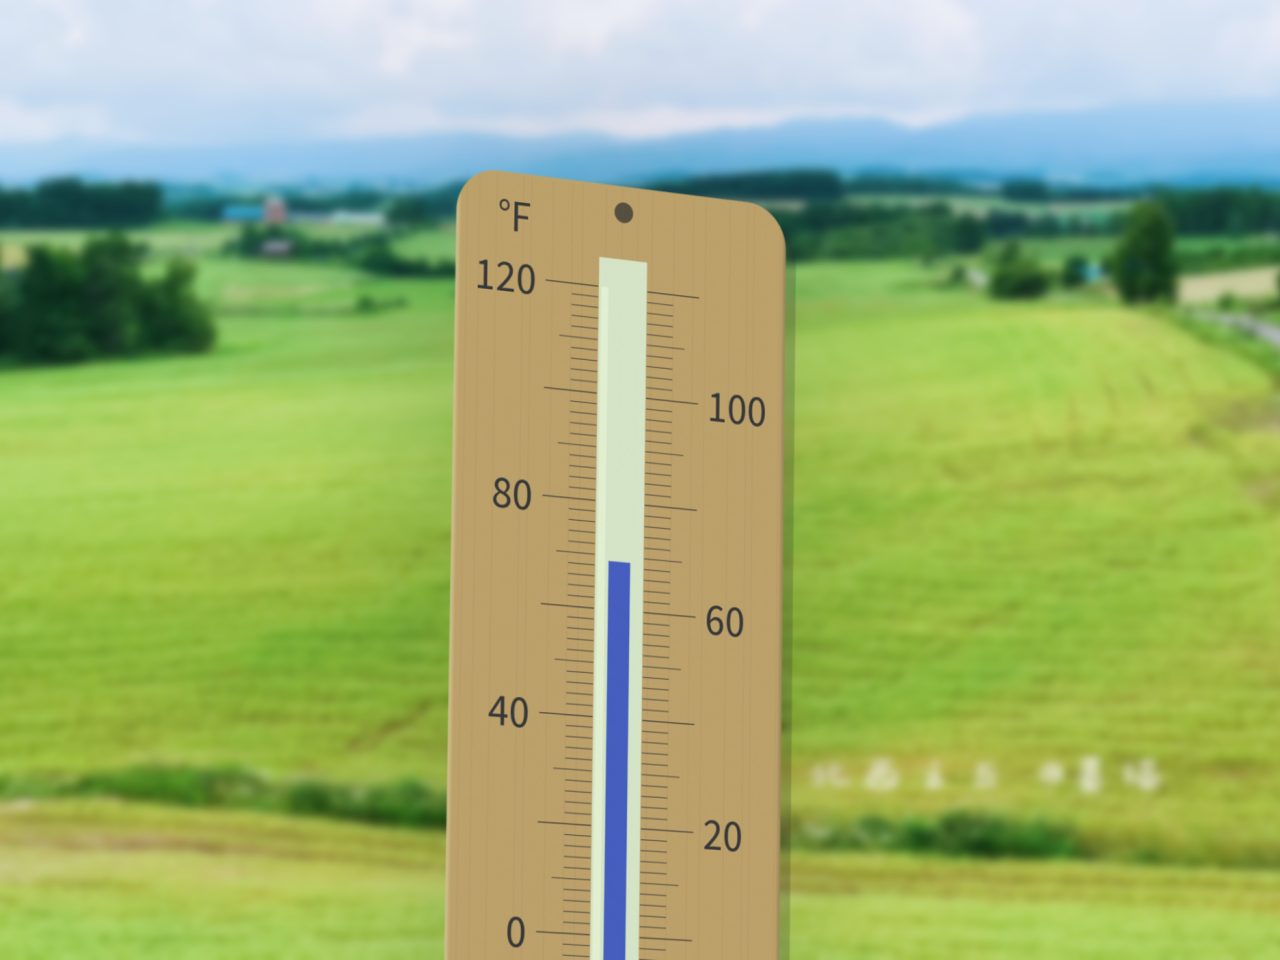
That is 69 °F
